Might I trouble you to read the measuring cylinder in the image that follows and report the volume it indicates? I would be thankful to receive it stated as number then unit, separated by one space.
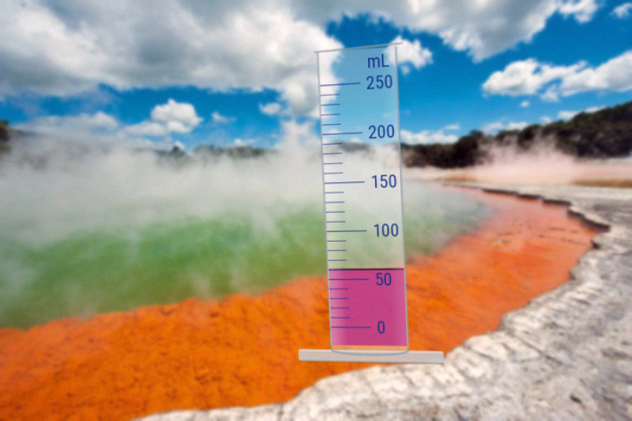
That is 60 mL
